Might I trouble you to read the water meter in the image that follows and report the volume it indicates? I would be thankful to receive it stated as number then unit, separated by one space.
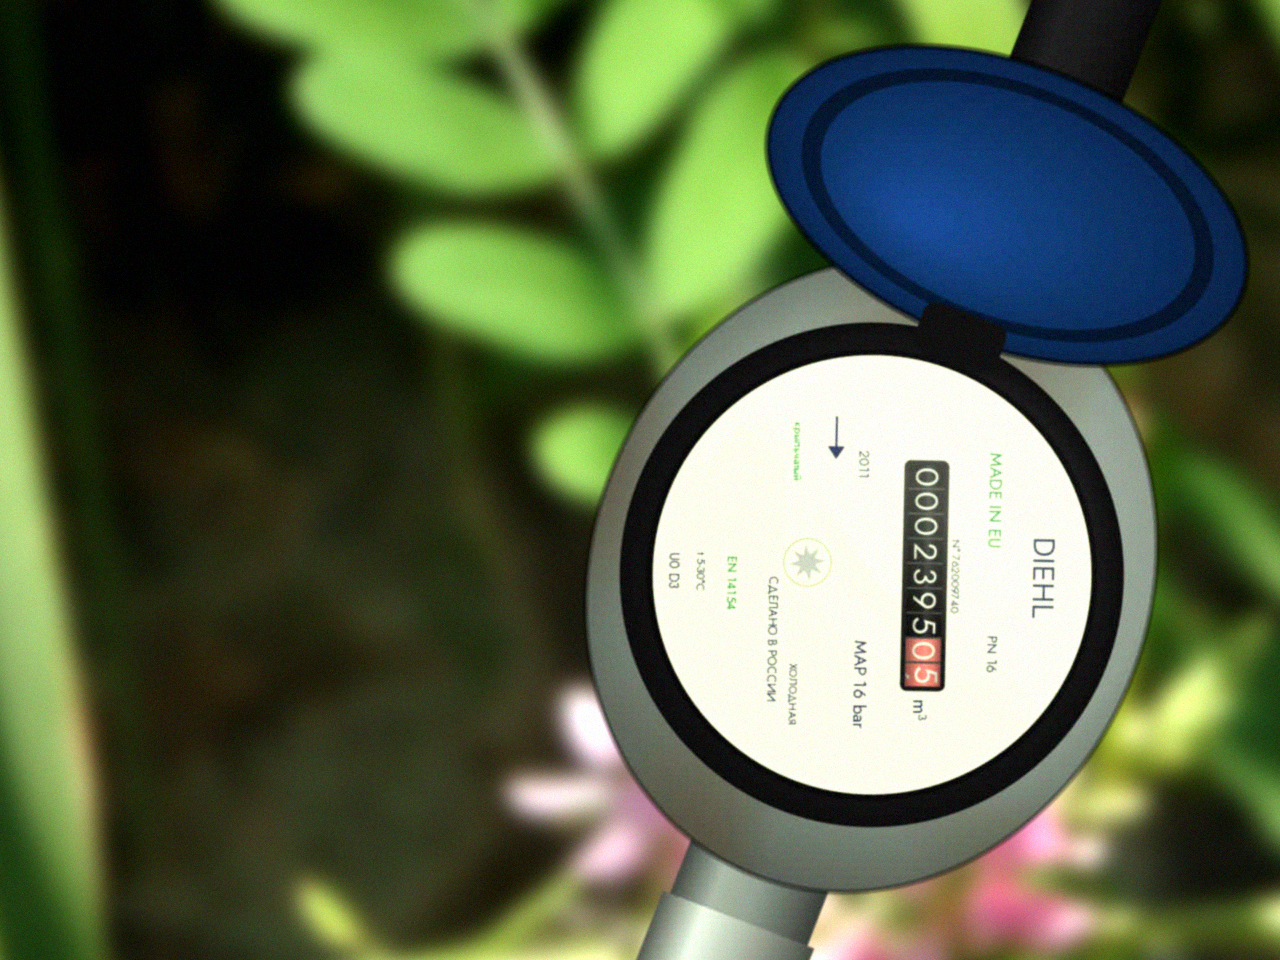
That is 2395.05 m³
